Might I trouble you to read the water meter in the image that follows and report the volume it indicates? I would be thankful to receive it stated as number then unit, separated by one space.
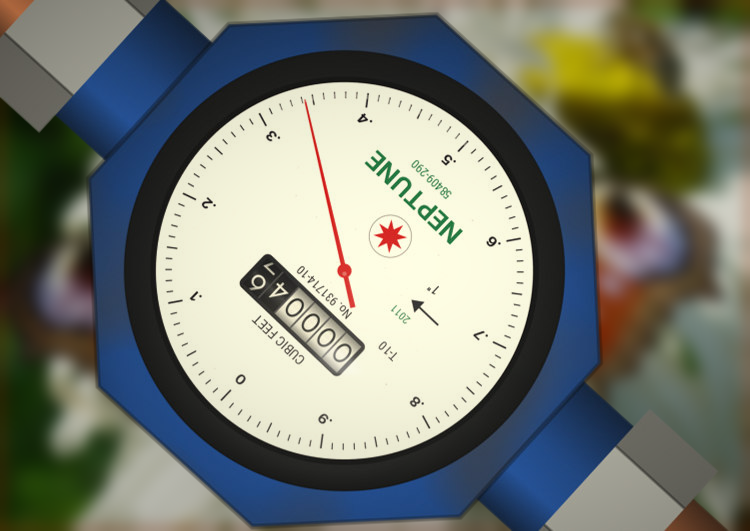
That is 46.34 ft³
